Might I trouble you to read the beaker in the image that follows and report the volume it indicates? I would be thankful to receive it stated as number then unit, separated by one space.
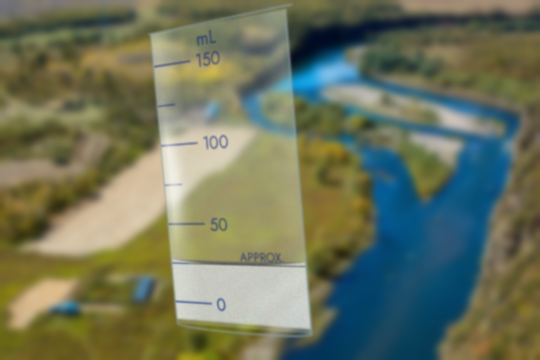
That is 25 mL
